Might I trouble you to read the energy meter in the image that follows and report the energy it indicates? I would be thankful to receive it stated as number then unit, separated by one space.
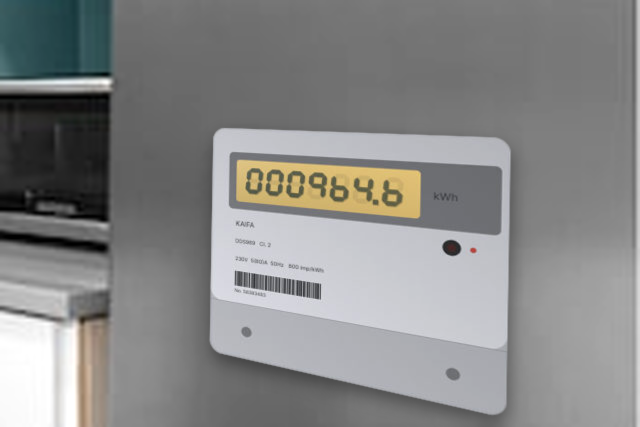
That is 964.6 kWh
